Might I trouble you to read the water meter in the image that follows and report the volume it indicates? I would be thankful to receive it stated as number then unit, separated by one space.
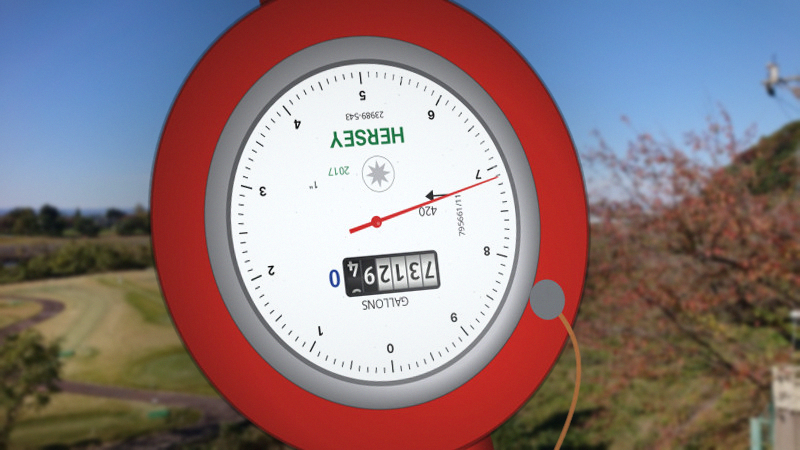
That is 7312937.1 gal
